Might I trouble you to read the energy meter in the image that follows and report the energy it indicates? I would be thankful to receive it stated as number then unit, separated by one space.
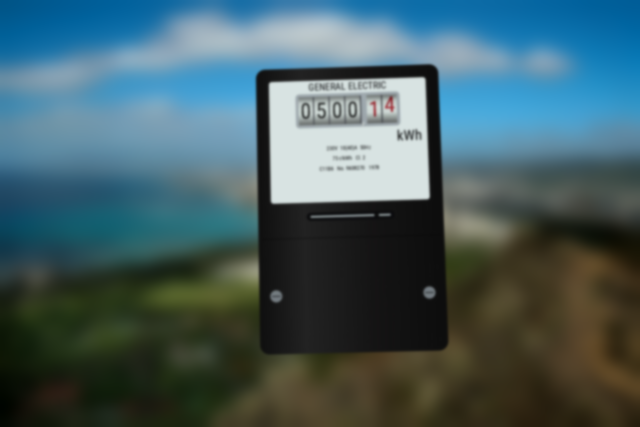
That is 500.14 kWh
